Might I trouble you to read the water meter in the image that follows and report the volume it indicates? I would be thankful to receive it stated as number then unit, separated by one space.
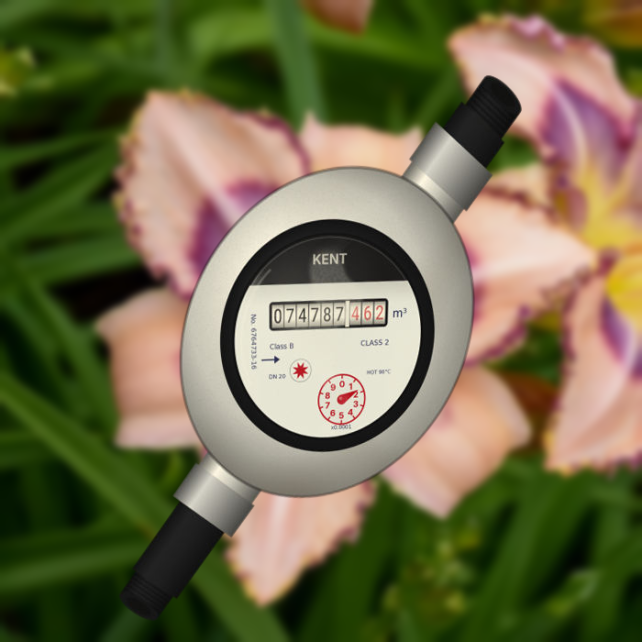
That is 74787.4621 m³
